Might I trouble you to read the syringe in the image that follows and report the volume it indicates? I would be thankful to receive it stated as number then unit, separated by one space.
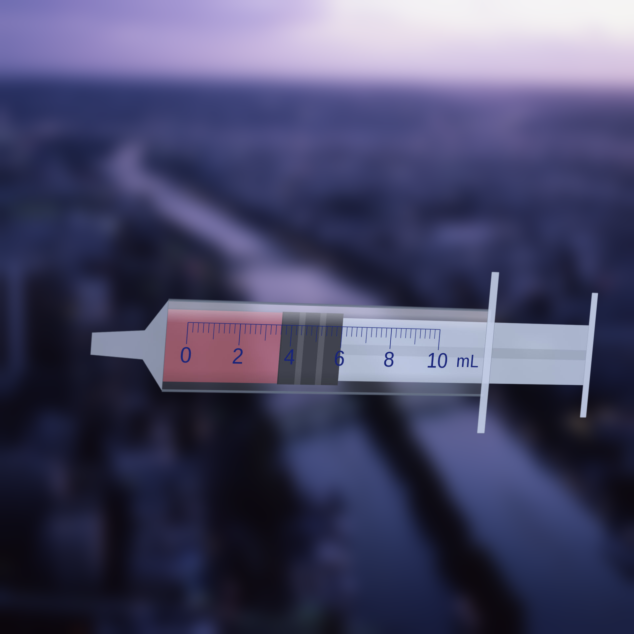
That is 3.6 mL
